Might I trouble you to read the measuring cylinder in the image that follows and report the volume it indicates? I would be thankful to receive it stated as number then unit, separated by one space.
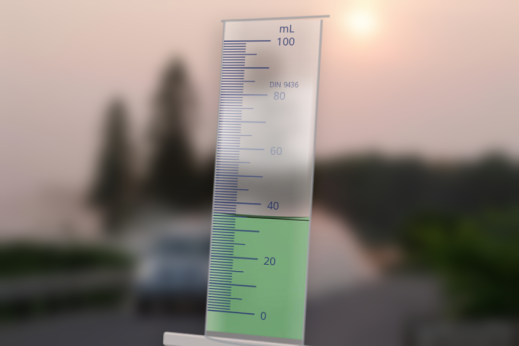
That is 35 mL
